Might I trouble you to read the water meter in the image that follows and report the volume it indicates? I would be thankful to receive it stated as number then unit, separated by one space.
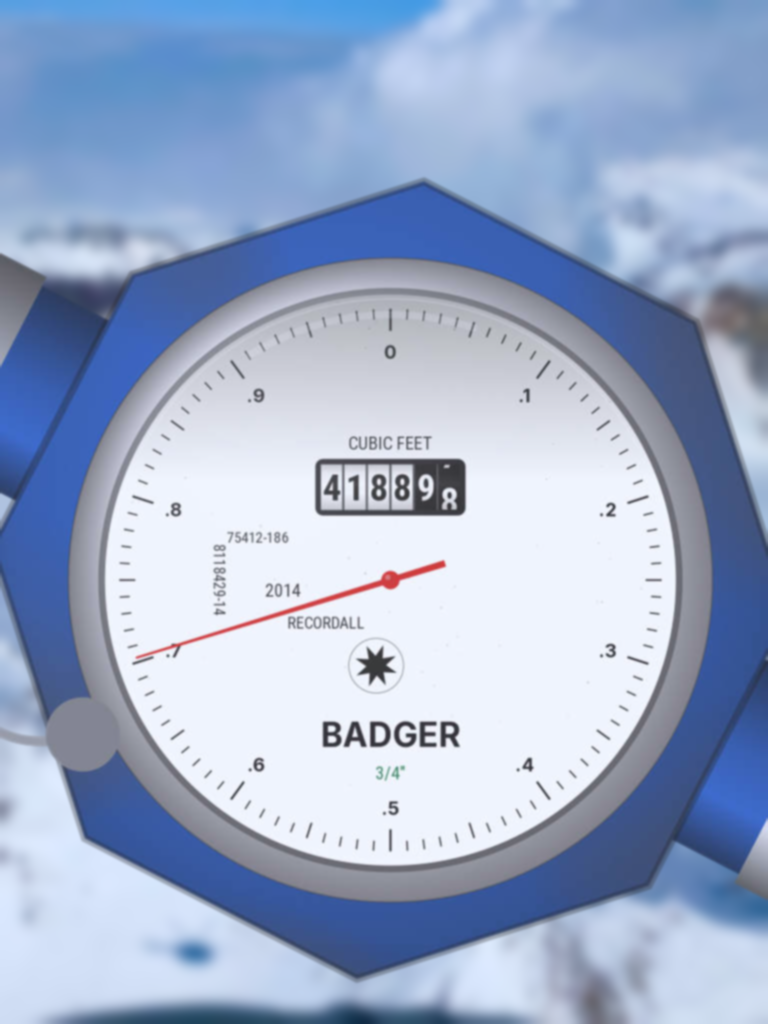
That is 418897.70 ft³
